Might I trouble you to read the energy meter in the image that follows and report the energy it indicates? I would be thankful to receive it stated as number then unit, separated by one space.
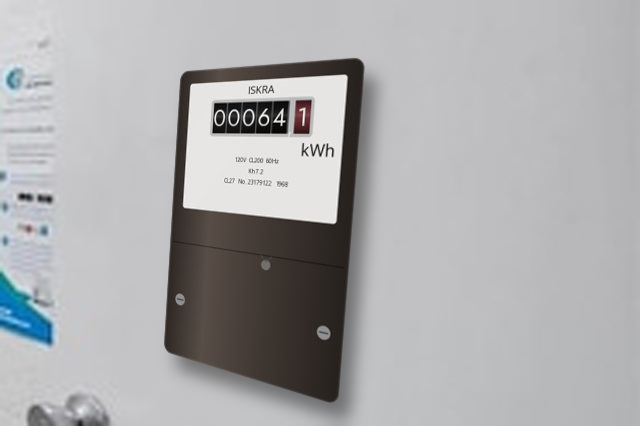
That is 64.1 kWh
